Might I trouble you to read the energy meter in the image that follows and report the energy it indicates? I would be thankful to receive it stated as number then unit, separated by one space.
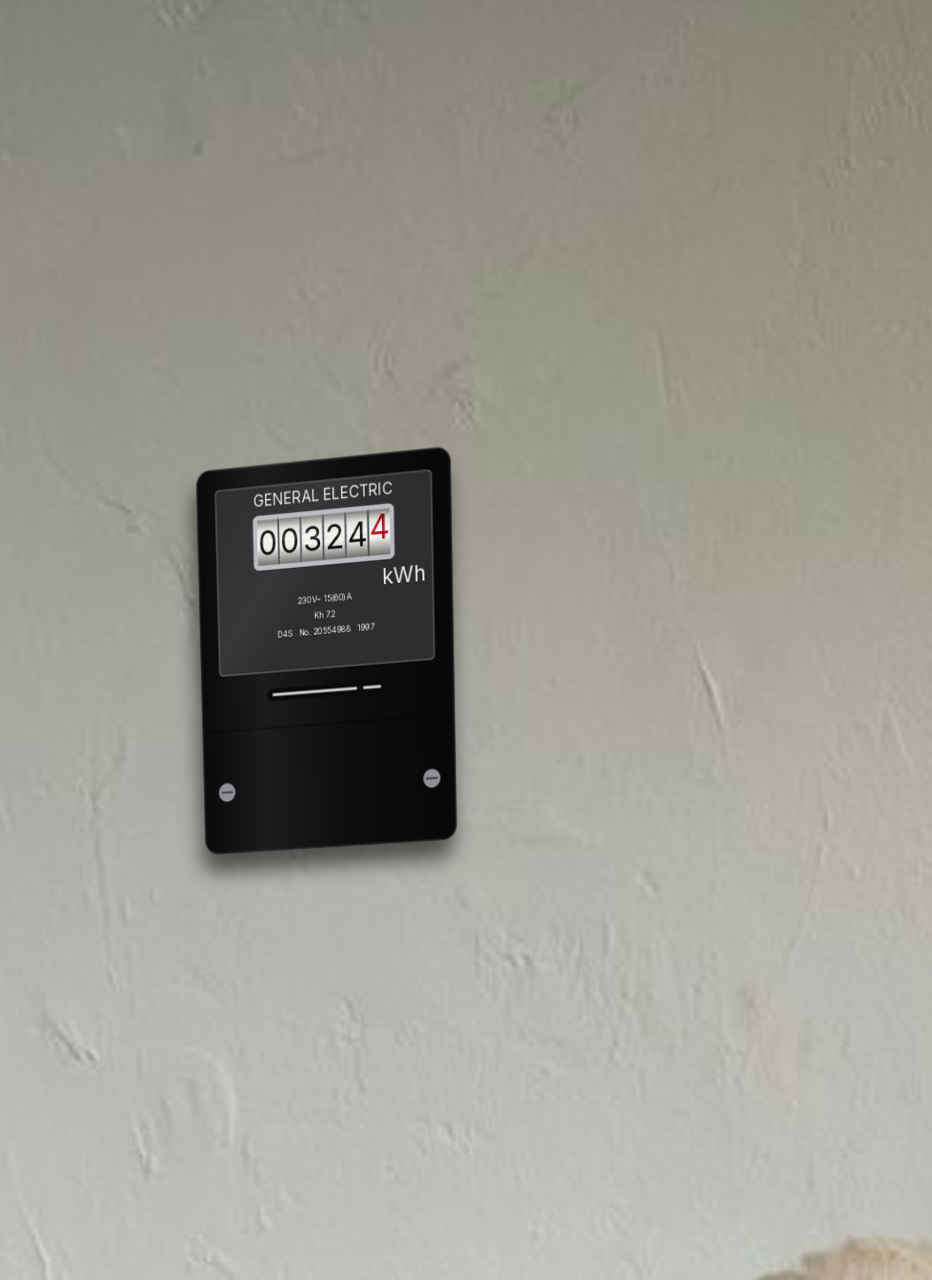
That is 324.4 kWh
